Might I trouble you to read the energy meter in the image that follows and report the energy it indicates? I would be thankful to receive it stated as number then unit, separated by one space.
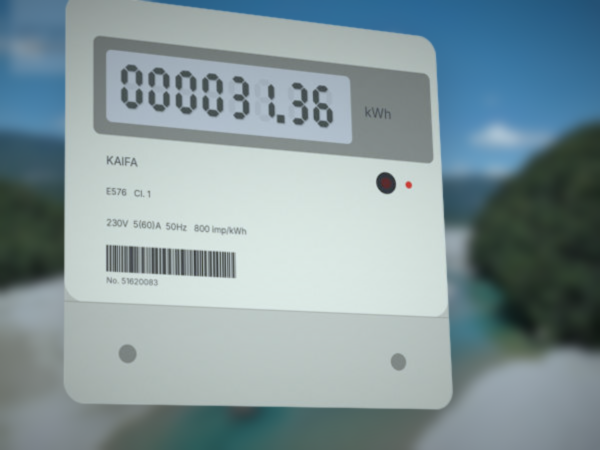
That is 31.36 kWh
